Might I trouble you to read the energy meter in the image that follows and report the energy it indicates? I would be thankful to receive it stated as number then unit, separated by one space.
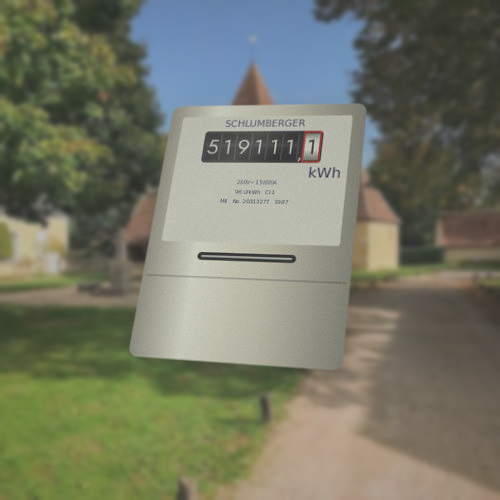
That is 519111.1 kWh
